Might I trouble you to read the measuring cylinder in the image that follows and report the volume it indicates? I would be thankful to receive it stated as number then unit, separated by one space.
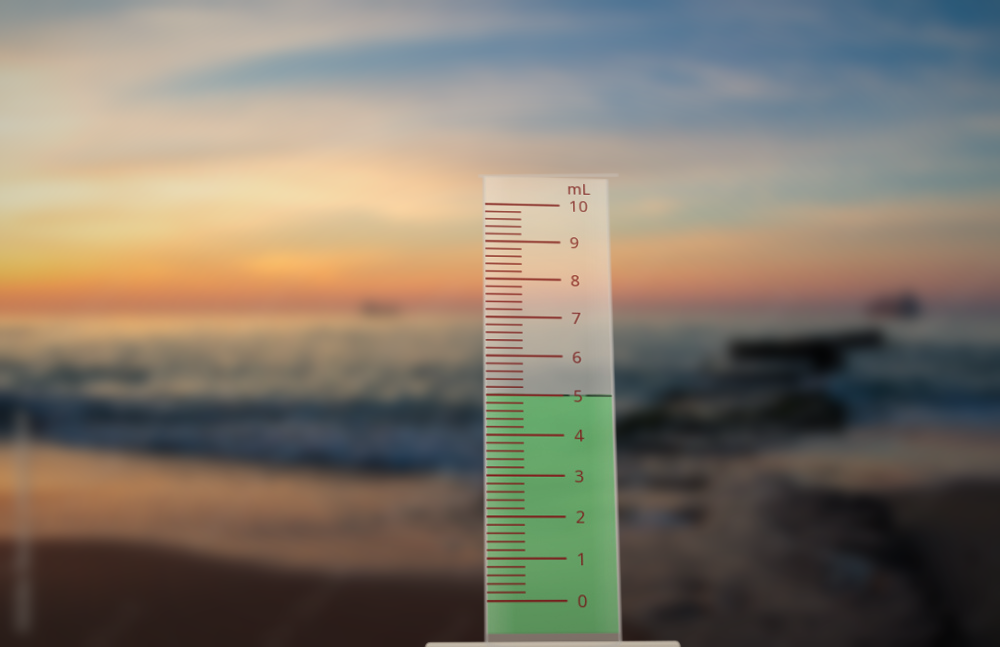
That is 5 mL
